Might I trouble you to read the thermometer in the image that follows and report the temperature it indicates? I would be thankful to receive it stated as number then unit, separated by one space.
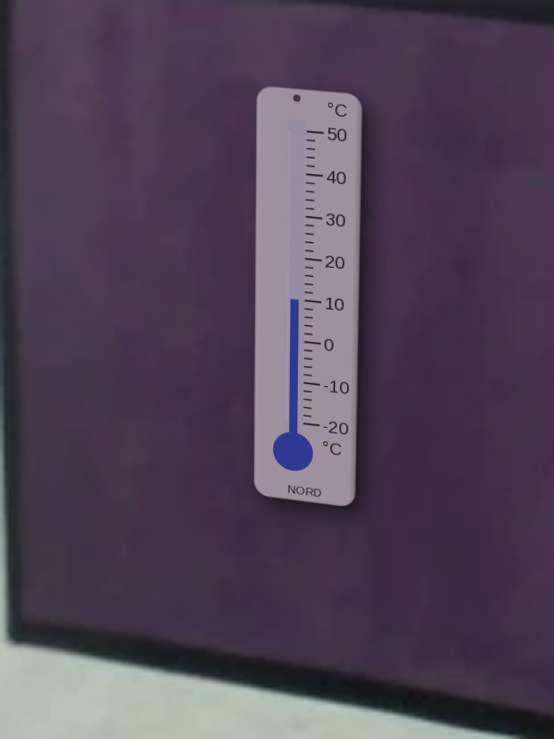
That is 10 °C
